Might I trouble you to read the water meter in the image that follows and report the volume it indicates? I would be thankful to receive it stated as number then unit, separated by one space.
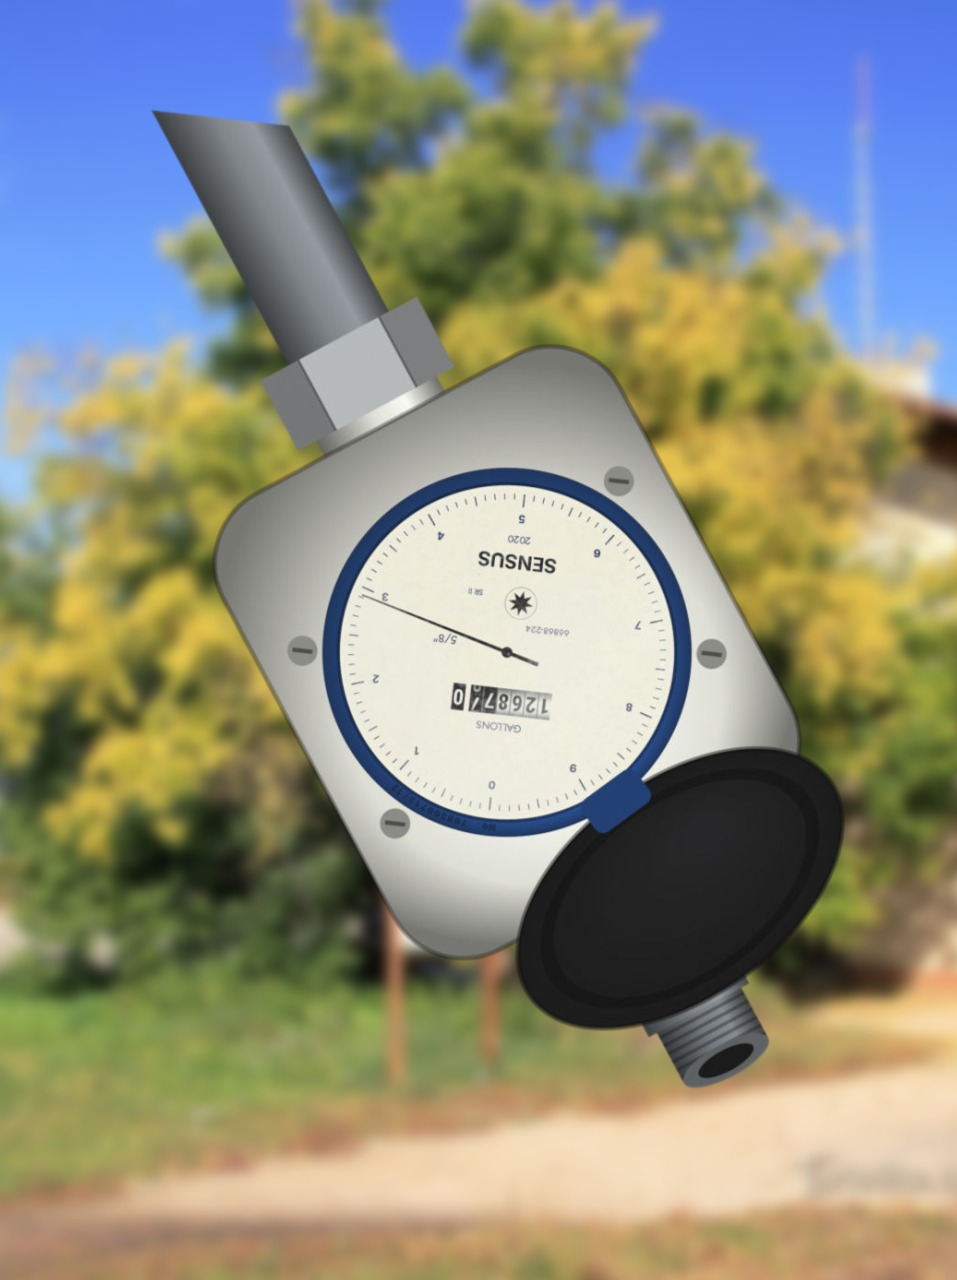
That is 1268772.9 gal
